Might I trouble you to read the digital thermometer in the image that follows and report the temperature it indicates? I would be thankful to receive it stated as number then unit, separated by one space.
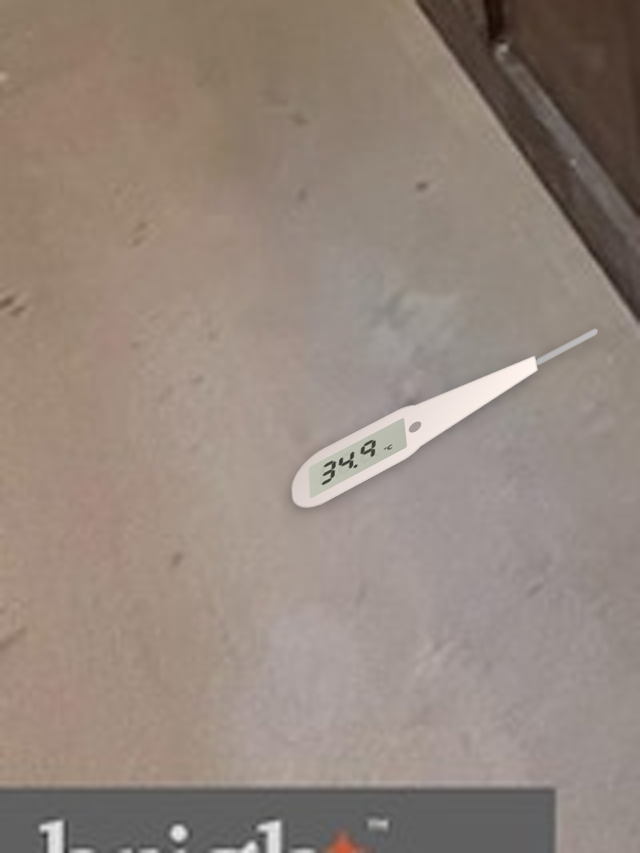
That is 34.9 °C
